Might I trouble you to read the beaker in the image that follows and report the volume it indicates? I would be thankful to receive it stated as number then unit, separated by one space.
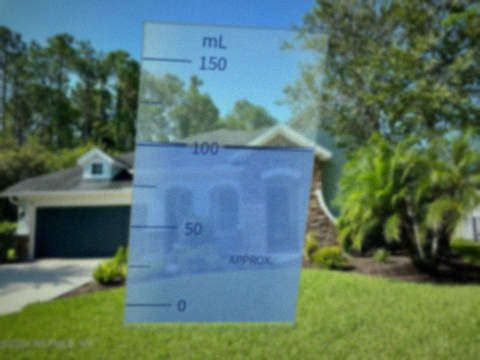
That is 100 mL
